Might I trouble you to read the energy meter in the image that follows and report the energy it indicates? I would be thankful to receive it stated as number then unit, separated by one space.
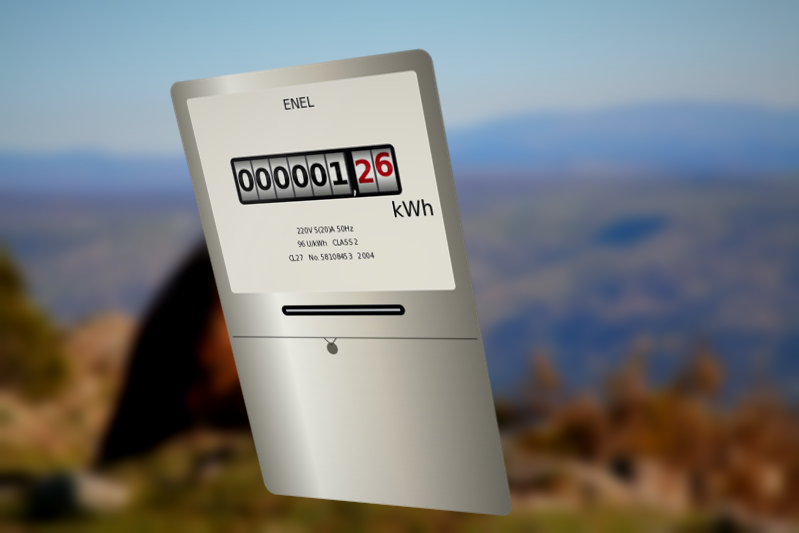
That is 1.26 kWh
